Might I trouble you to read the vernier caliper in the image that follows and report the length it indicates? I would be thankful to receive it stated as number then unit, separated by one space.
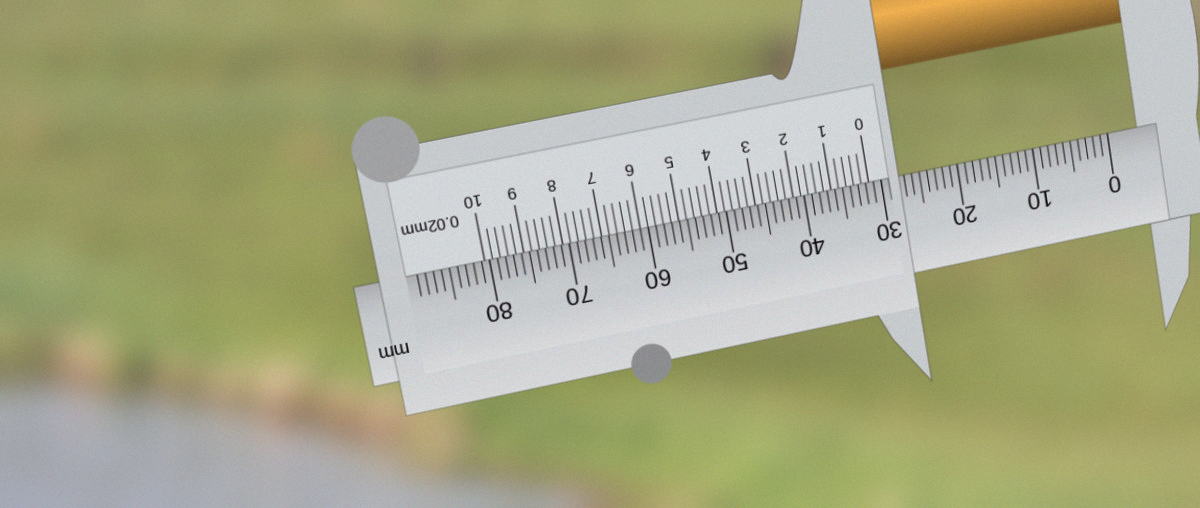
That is 31.6 mm
